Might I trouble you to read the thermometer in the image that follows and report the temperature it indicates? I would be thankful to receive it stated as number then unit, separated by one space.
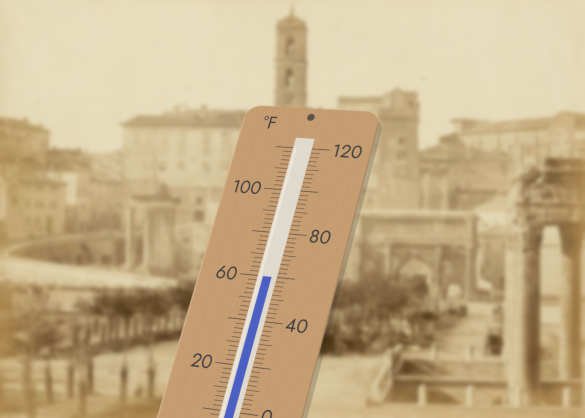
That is 60 °F
